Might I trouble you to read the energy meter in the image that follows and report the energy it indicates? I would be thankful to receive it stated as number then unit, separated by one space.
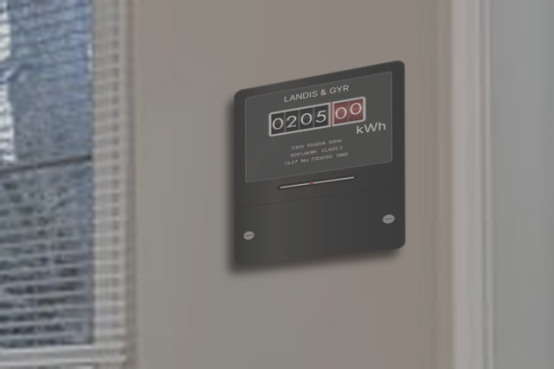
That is 205.00 kWh
